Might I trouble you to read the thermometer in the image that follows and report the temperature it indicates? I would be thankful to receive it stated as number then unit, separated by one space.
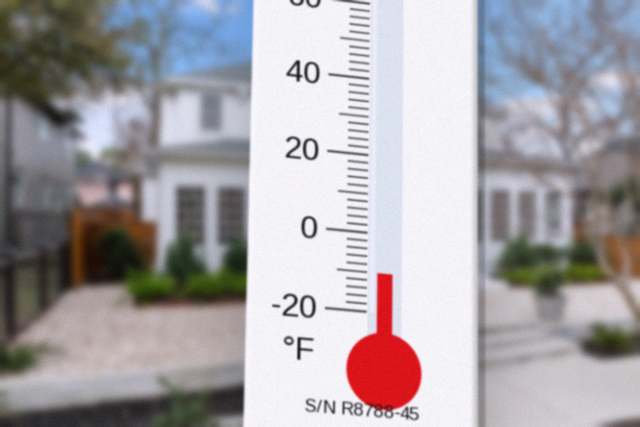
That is -10 °F
